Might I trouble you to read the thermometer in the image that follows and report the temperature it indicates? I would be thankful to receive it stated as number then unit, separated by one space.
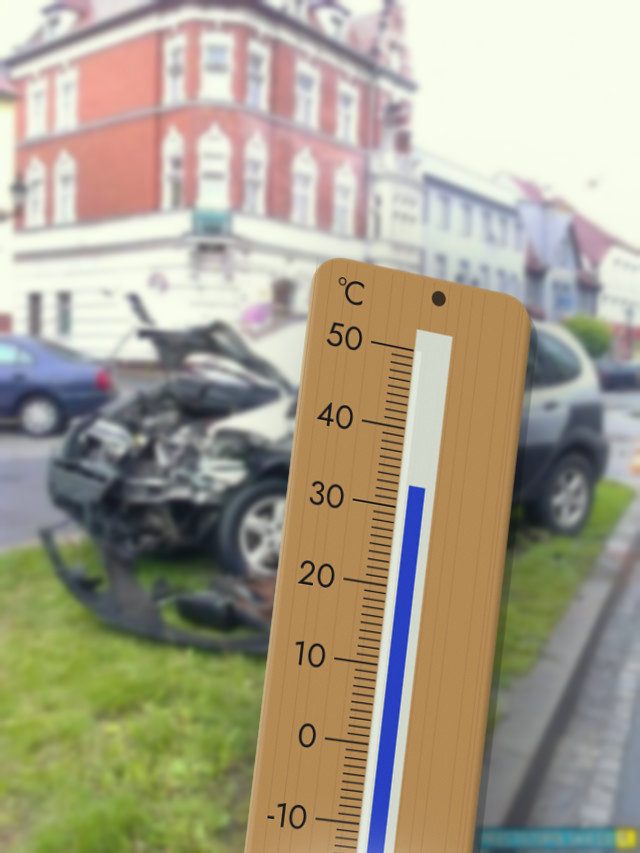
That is 33 °C
